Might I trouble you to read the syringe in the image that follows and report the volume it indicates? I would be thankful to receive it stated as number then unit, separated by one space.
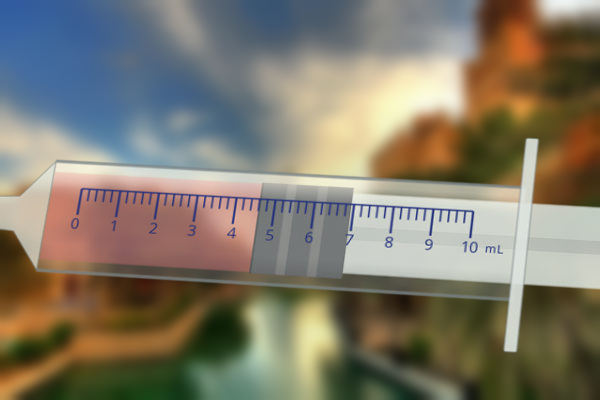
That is 4.6 mL
